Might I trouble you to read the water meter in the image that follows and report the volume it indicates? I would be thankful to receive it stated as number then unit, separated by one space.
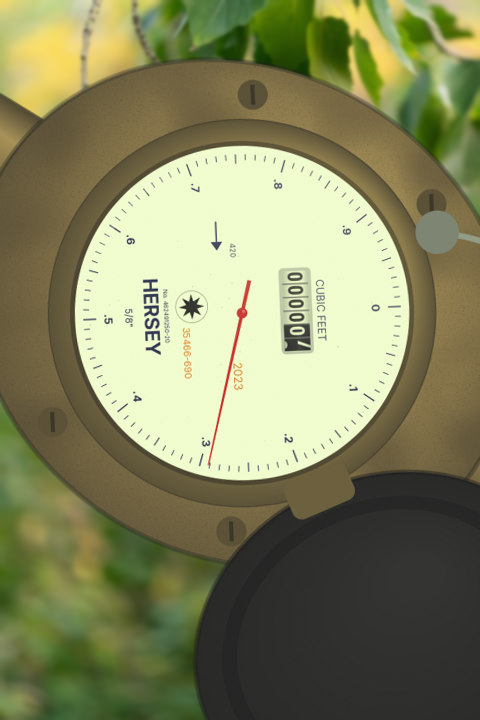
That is 7.29 ft³
